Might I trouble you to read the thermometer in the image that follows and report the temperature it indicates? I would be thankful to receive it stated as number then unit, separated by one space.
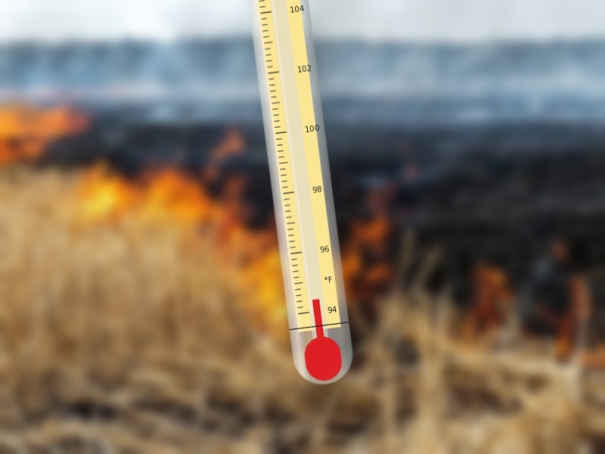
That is 94.4 °F
